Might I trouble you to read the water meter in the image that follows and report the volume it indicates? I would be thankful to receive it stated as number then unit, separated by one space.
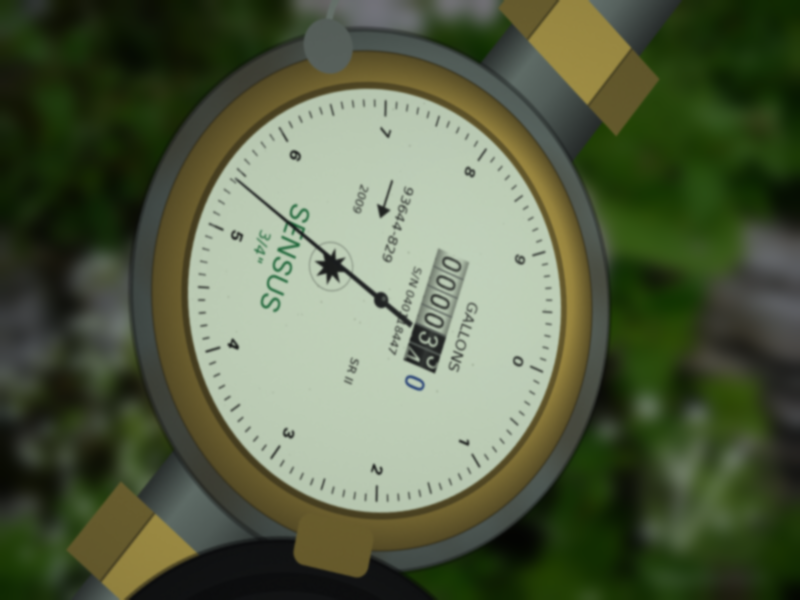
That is 335.4 gal
